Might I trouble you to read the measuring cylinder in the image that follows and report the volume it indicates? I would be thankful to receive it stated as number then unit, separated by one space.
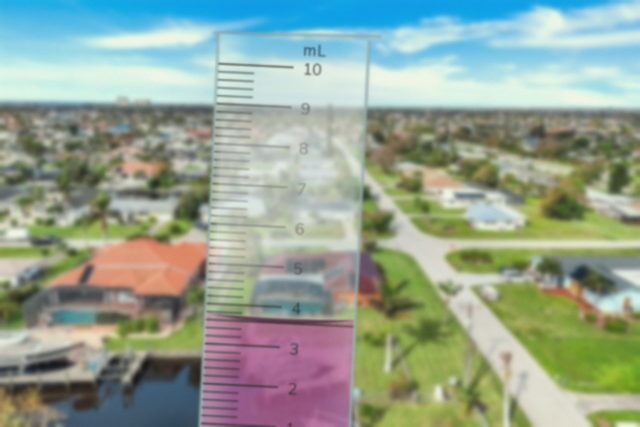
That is 3.6 mL
